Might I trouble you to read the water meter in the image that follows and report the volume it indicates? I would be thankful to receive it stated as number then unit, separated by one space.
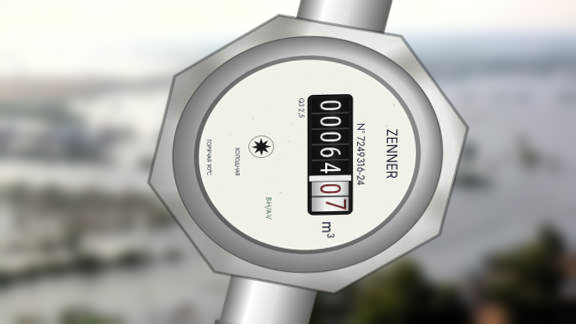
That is 64.07 m³
